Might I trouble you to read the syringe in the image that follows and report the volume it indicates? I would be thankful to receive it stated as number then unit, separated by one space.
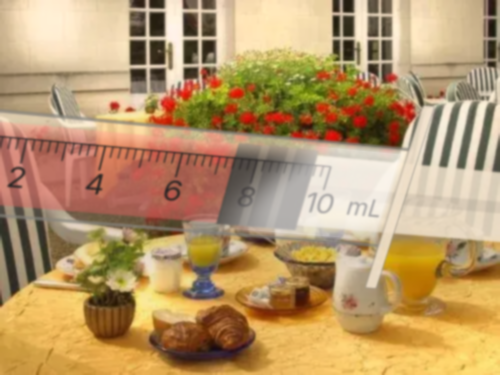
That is 7.4 mL
